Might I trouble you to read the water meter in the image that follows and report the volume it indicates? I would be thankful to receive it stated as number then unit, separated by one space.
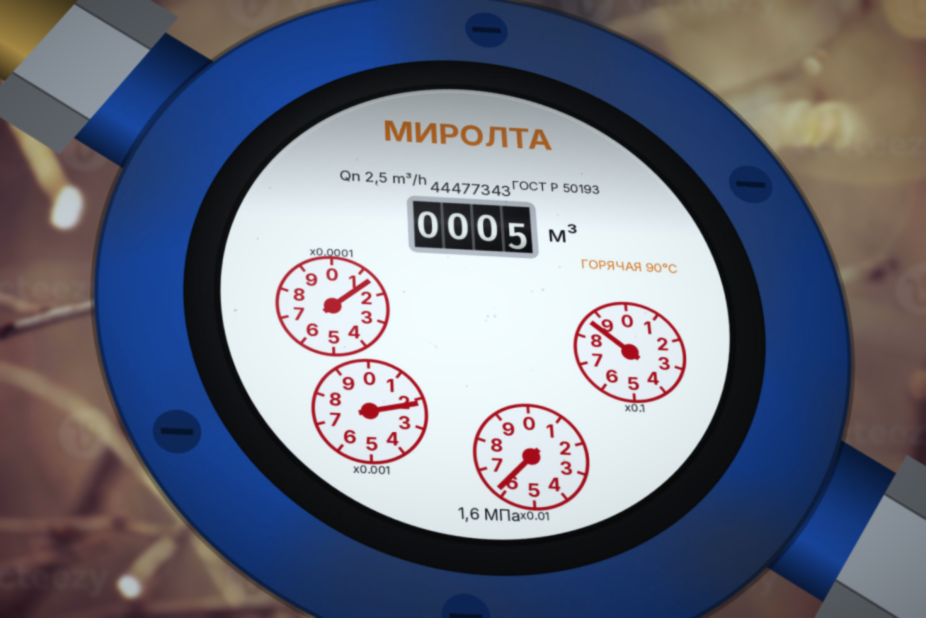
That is 4.8621 m³
